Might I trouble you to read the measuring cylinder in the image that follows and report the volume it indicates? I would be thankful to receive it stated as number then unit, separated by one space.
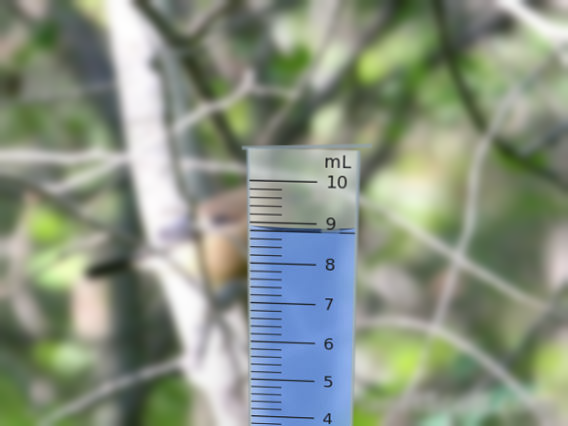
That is 8.8 mL
